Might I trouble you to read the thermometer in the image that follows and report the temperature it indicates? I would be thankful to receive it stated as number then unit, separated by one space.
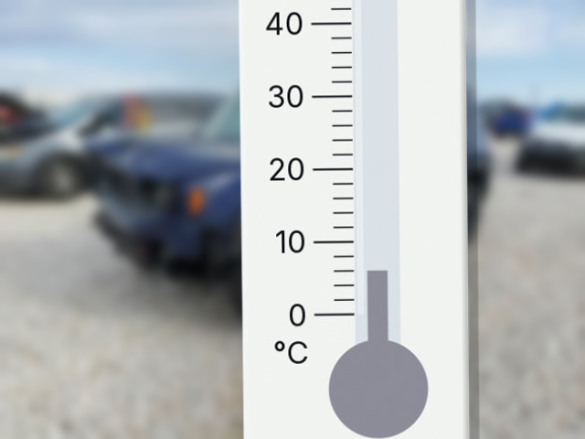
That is 6 °C
